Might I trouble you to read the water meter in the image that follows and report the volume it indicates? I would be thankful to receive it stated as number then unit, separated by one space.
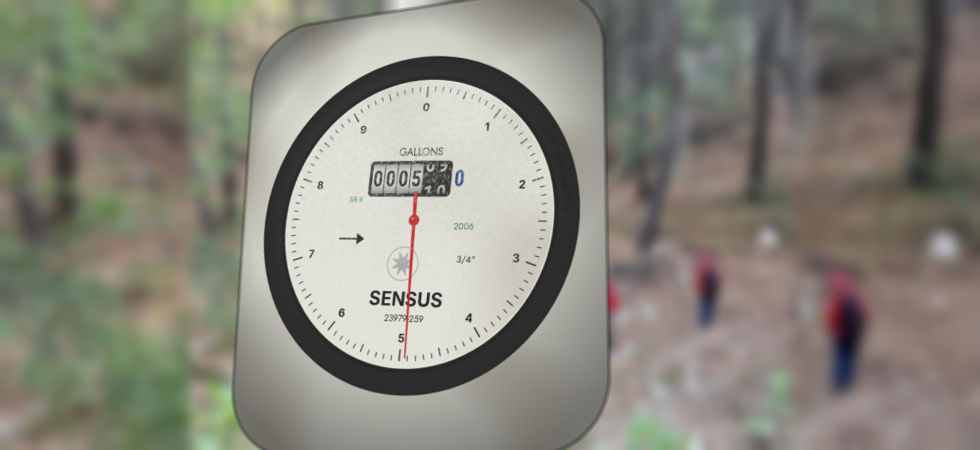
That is 5094.9 gal
